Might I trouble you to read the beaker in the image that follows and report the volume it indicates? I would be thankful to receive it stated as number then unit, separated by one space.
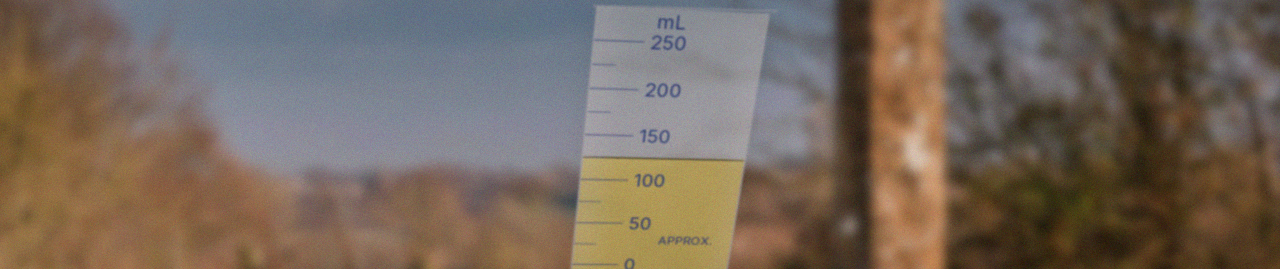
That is 125 mL
